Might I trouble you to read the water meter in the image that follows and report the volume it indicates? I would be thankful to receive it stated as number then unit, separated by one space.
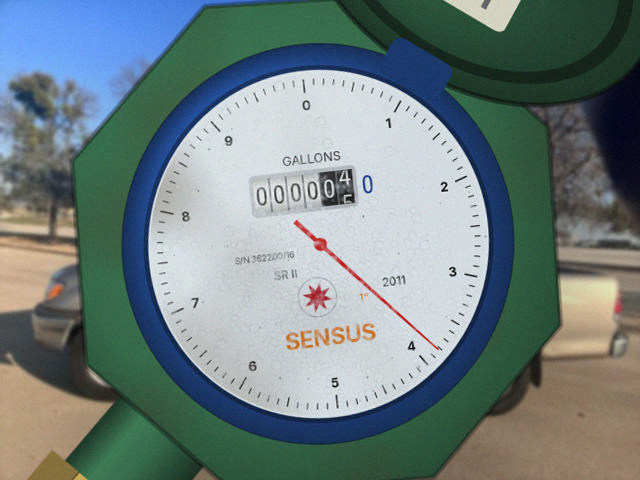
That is 43.8 gal
